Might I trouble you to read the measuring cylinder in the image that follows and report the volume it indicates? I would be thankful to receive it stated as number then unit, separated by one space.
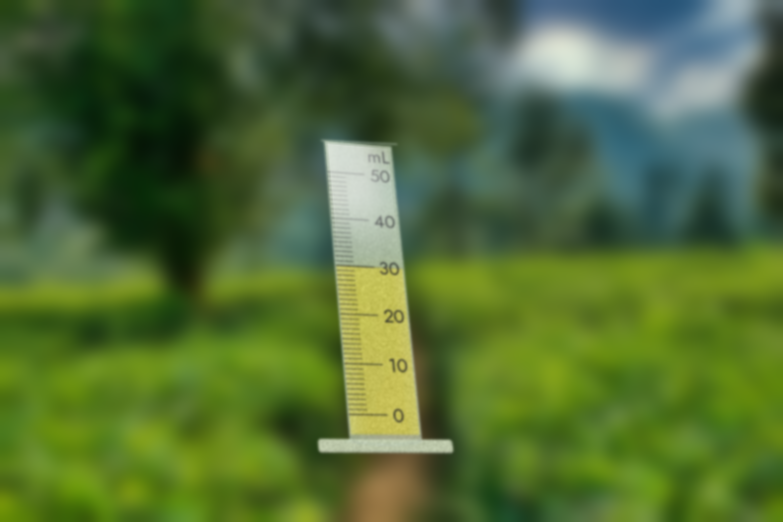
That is 30 mL
